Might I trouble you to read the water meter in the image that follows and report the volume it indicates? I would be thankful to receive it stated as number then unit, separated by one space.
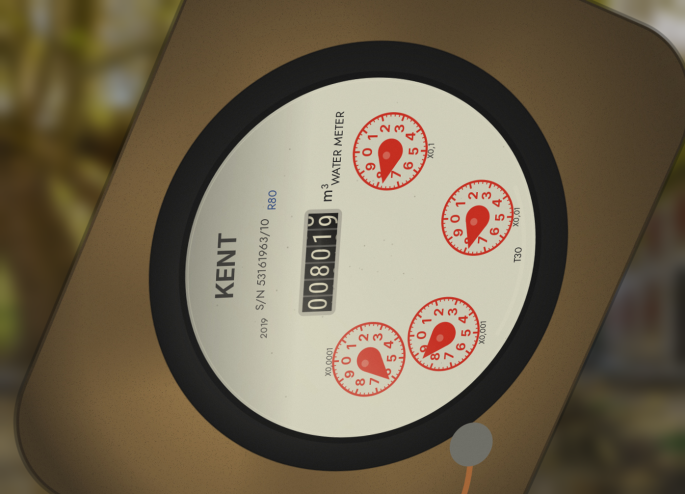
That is 8018.7786 m³
